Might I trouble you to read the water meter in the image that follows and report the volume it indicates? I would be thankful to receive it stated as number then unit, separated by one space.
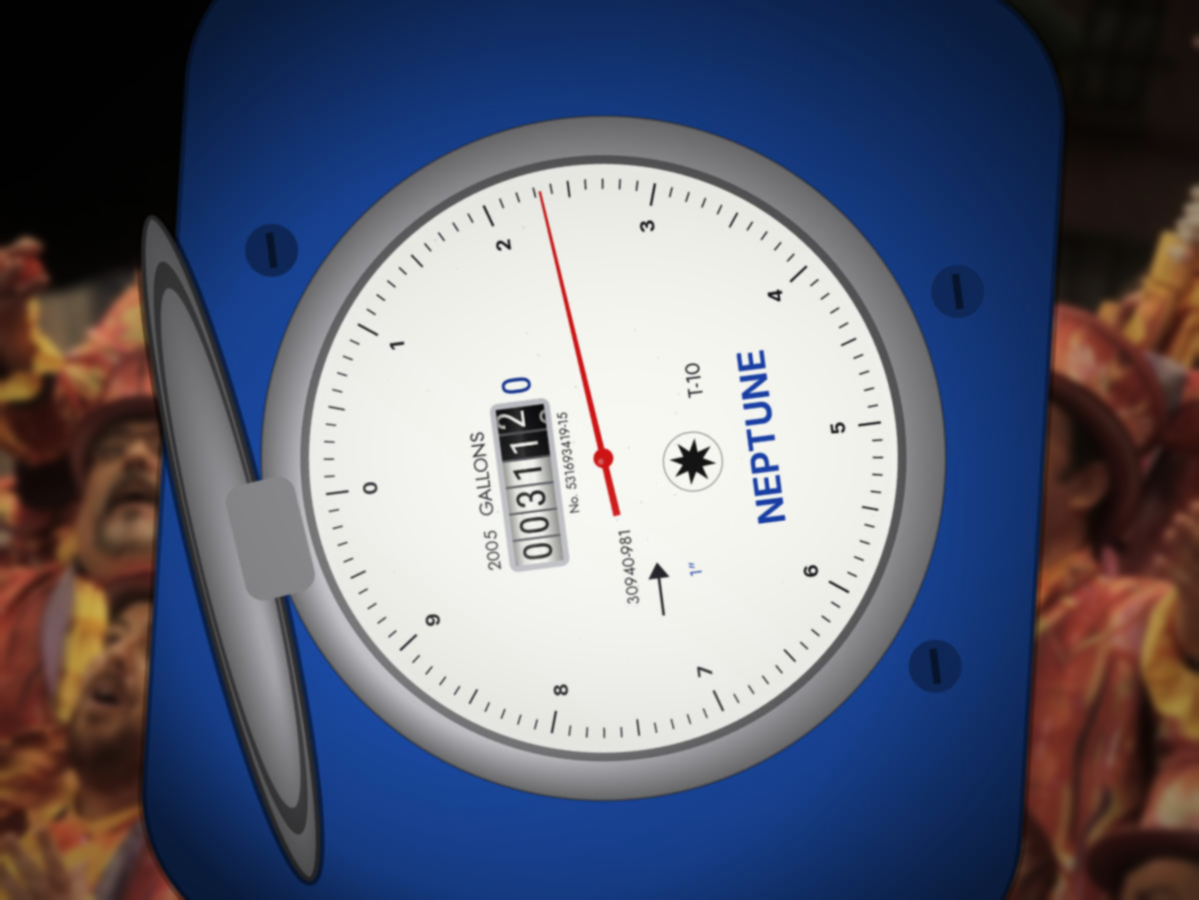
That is 31122.3 gal
